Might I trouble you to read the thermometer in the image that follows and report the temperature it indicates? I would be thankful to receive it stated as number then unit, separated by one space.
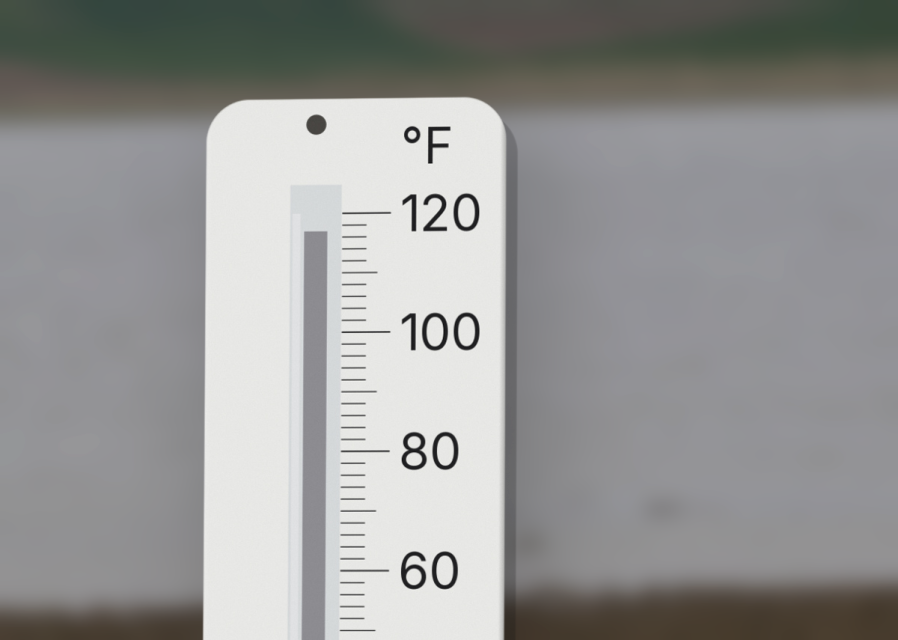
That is 117 °F
